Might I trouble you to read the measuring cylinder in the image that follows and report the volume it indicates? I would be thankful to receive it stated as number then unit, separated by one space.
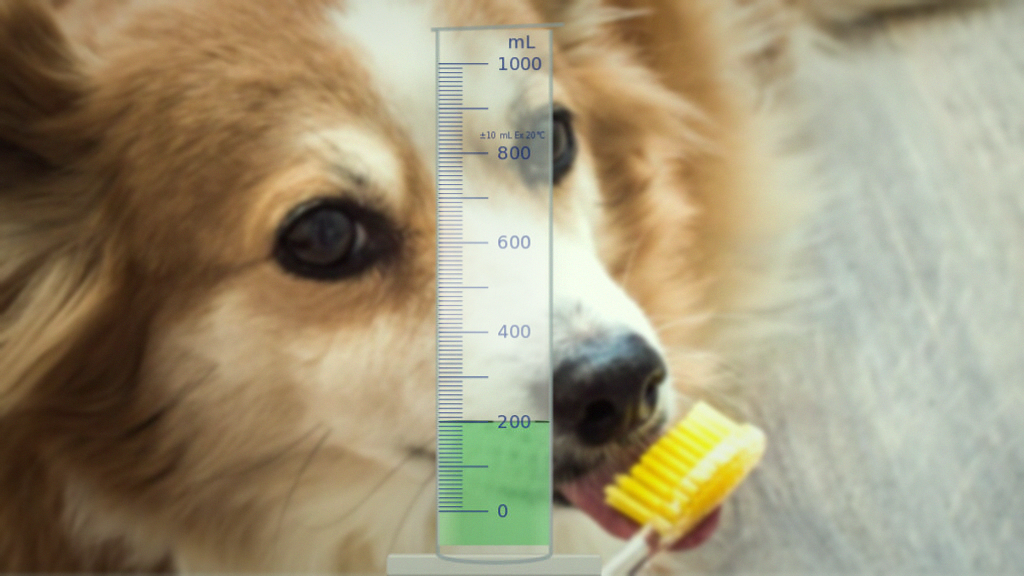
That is 200 mL
